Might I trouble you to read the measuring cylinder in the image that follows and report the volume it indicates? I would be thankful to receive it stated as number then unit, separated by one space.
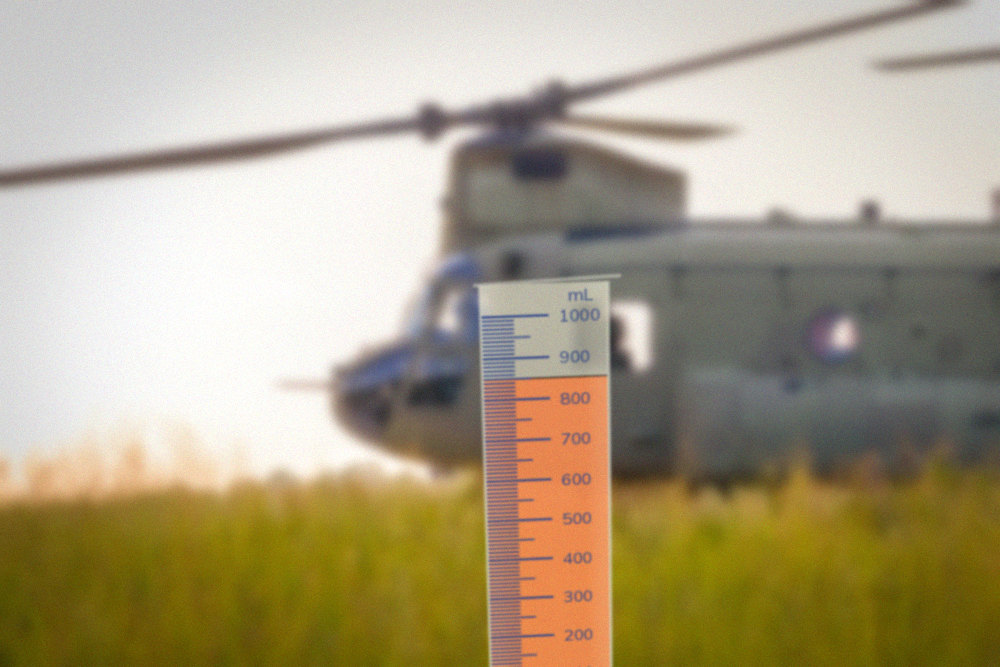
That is 850 mL
